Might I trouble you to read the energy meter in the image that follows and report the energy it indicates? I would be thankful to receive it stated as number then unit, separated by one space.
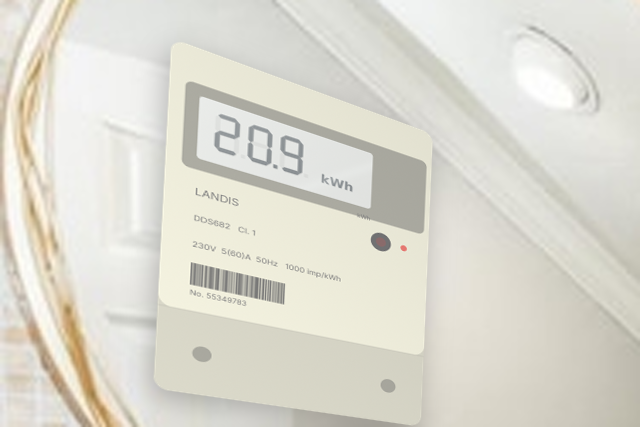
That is 20.9 kWh
